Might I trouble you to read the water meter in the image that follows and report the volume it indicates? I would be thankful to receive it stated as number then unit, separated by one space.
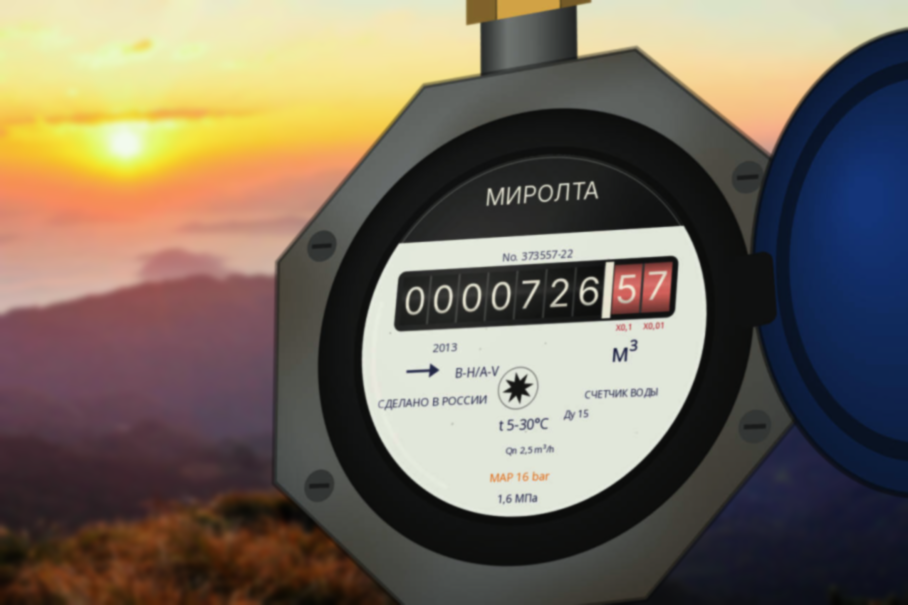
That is 726.57 m³
